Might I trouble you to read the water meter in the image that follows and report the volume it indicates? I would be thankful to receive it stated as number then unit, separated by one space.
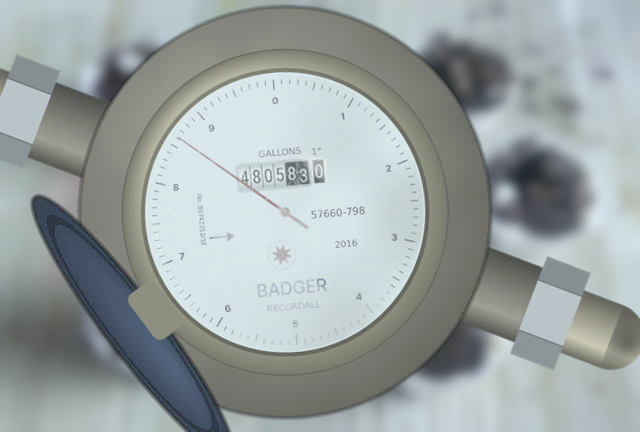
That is 4805828.6 gal
